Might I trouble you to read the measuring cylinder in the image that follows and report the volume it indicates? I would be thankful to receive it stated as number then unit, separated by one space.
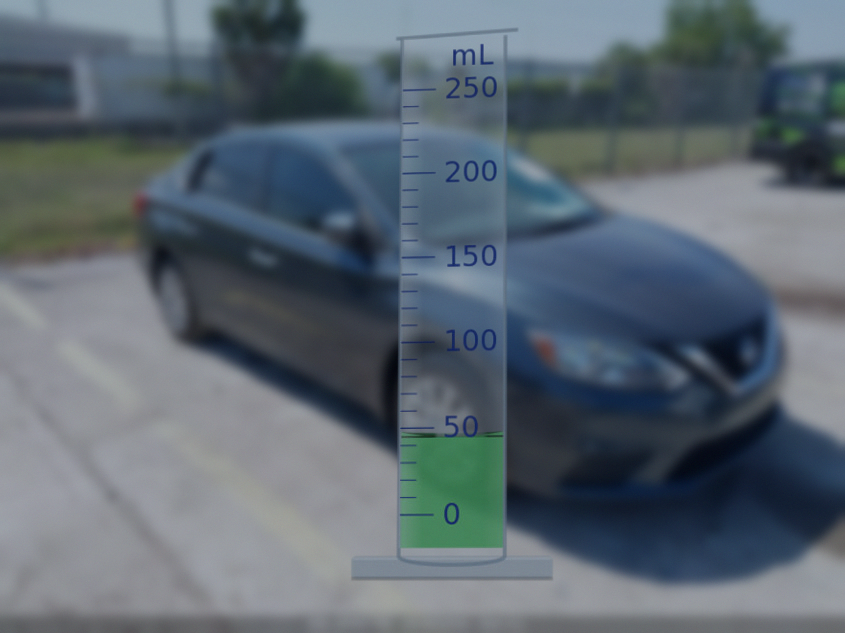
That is 45 mL
